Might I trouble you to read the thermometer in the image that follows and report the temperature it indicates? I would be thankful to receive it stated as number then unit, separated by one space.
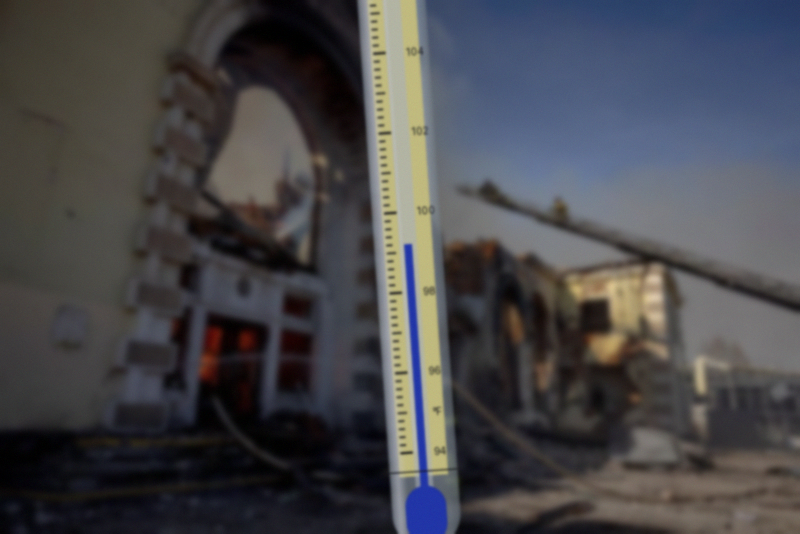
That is 99.2 °F
